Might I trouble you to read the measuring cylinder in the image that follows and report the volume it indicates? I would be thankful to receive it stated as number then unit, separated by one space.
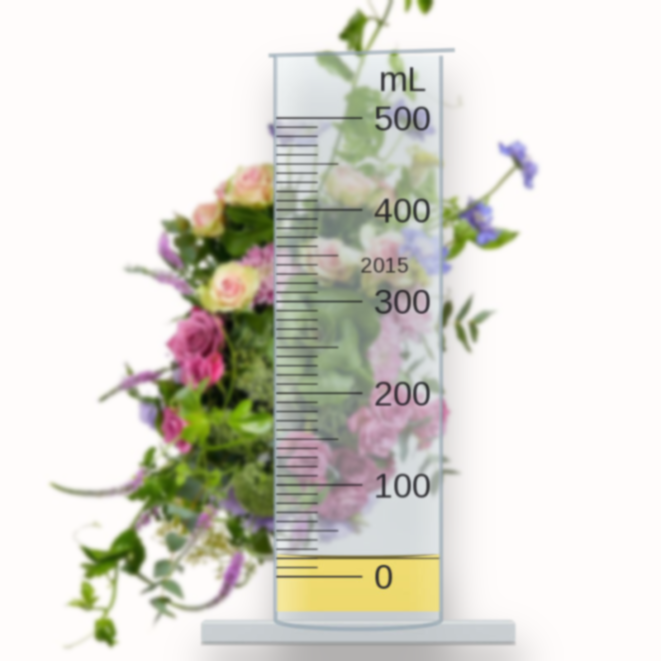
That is 20 mL
